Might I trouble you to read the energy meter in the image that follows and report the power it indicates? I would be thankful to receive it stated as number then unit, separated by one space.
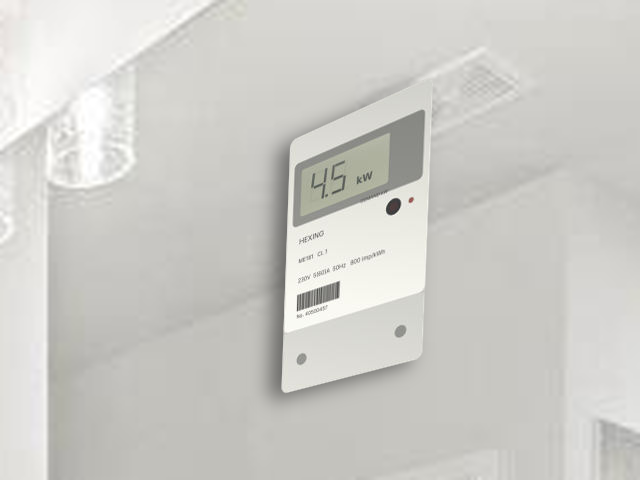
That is 4.5 kW
